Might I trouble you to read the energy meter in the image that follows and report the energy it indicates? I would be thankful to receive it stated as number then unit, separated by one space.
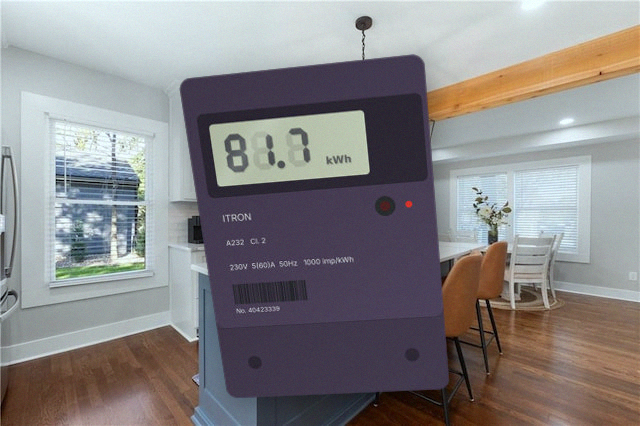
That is 81.7 kWh
